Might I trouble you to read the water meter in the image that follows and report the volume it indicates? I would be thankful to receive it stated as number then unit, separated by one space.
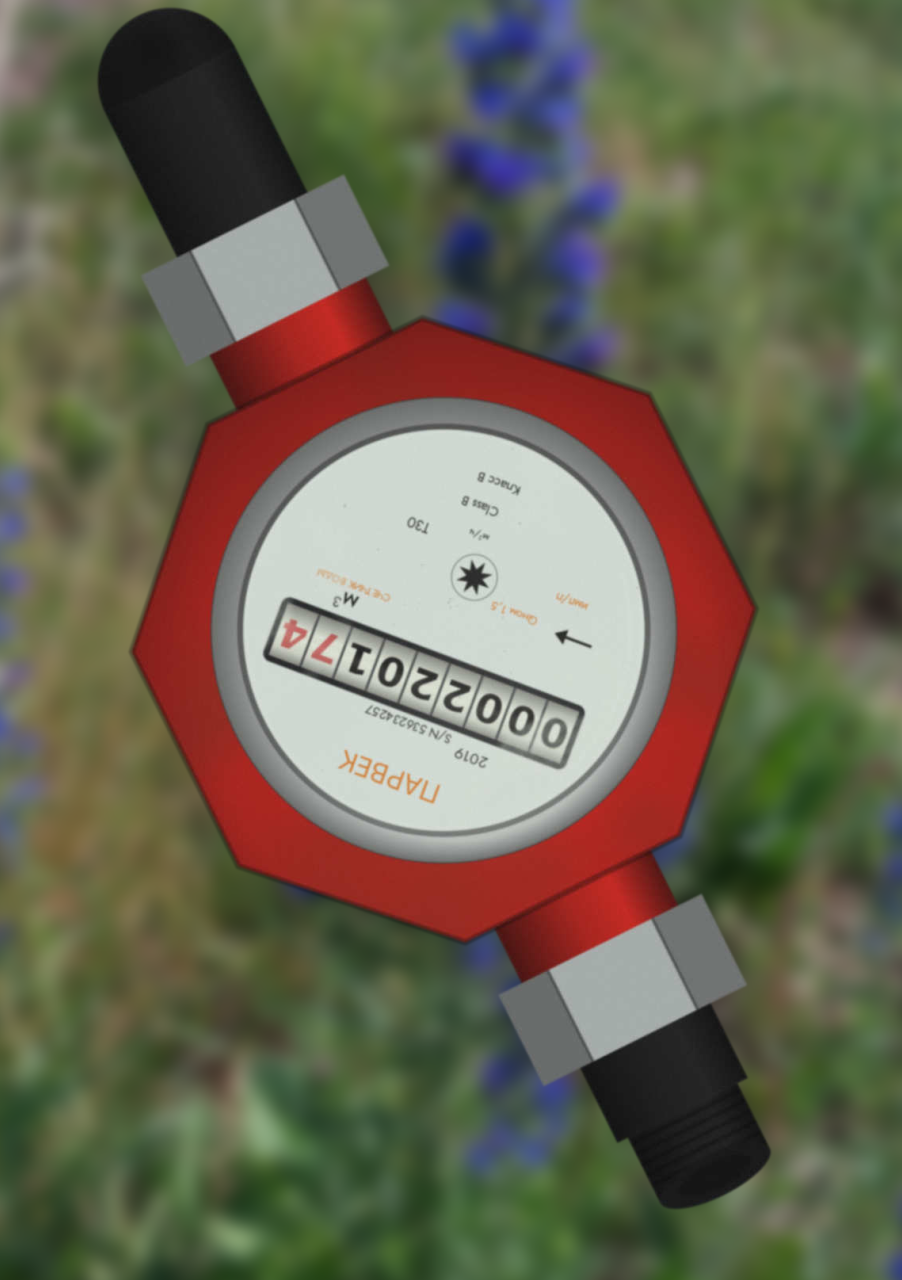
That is 2201.74 m³
